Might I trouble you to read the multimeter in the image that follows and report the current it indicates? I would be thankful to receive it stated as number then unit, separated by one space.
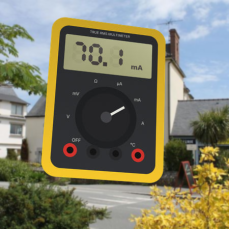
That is 70.1 mA
